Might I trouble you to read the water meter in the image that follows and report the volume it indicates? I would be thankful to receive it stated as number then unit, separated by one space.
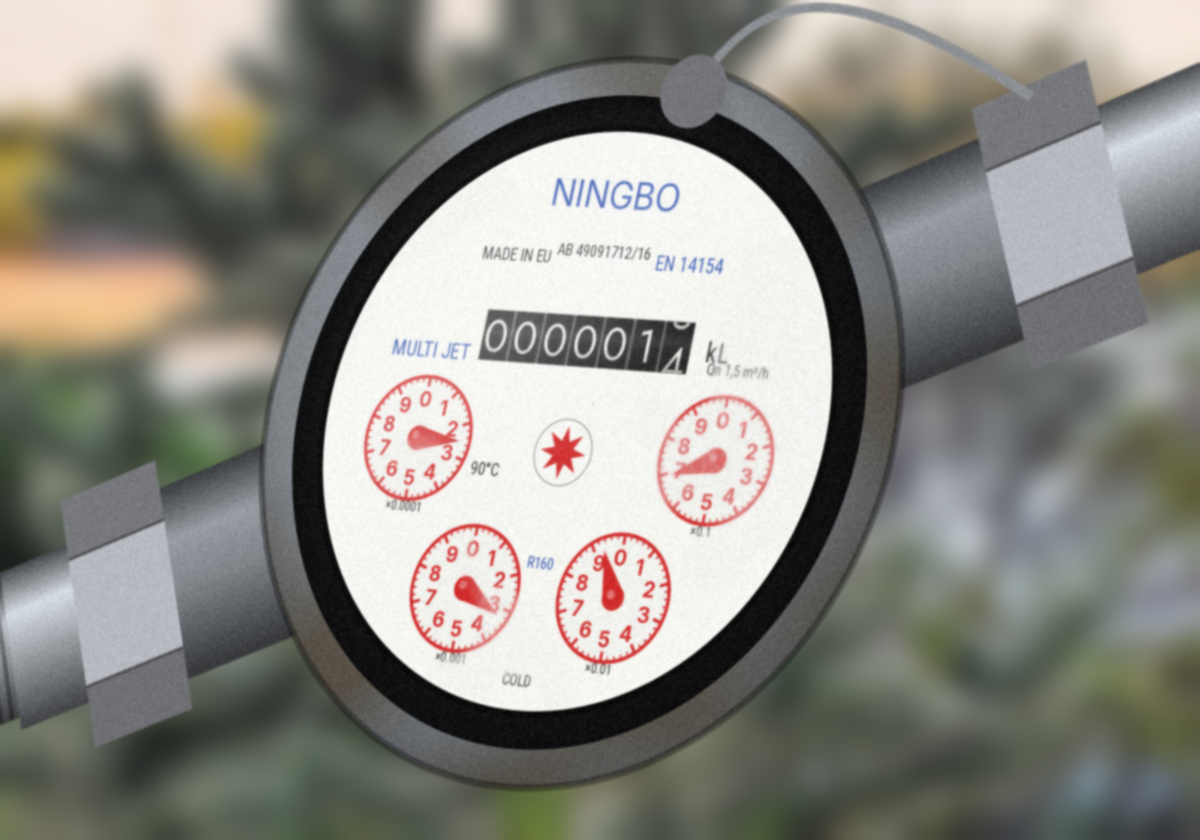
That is 13.6932 kL
